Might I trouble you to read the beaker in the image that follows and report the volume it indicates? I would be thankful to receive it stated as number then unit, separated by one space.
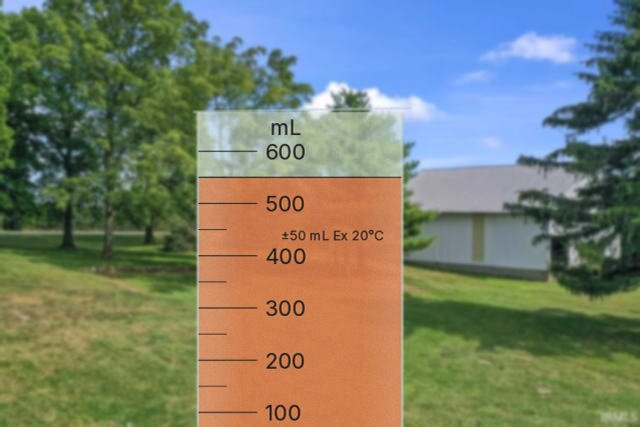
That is 550 mL
